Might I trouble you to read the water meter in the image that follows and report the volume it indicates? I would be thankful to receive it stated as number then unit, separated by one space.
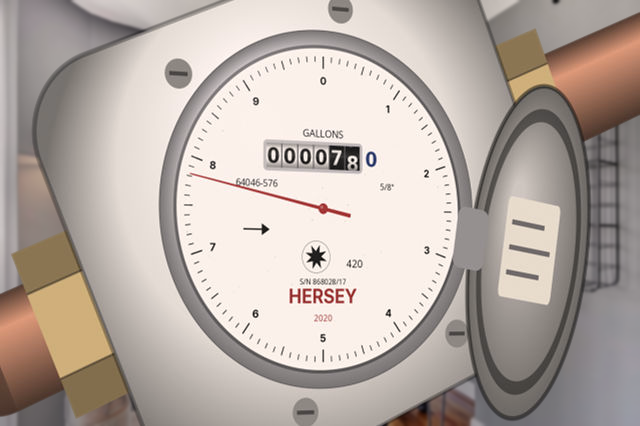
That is 777.8 gal
